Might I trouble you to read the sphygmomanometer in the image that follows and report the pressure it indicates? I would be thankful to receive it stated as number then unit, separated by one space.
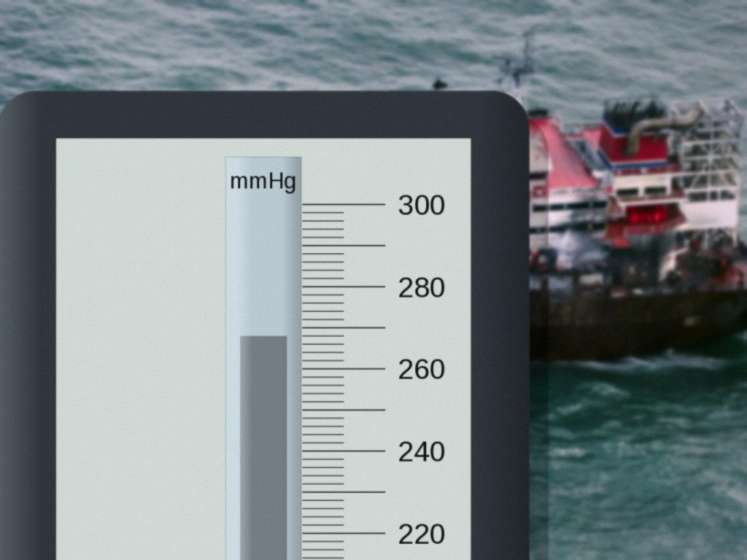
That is 268 mmHg
